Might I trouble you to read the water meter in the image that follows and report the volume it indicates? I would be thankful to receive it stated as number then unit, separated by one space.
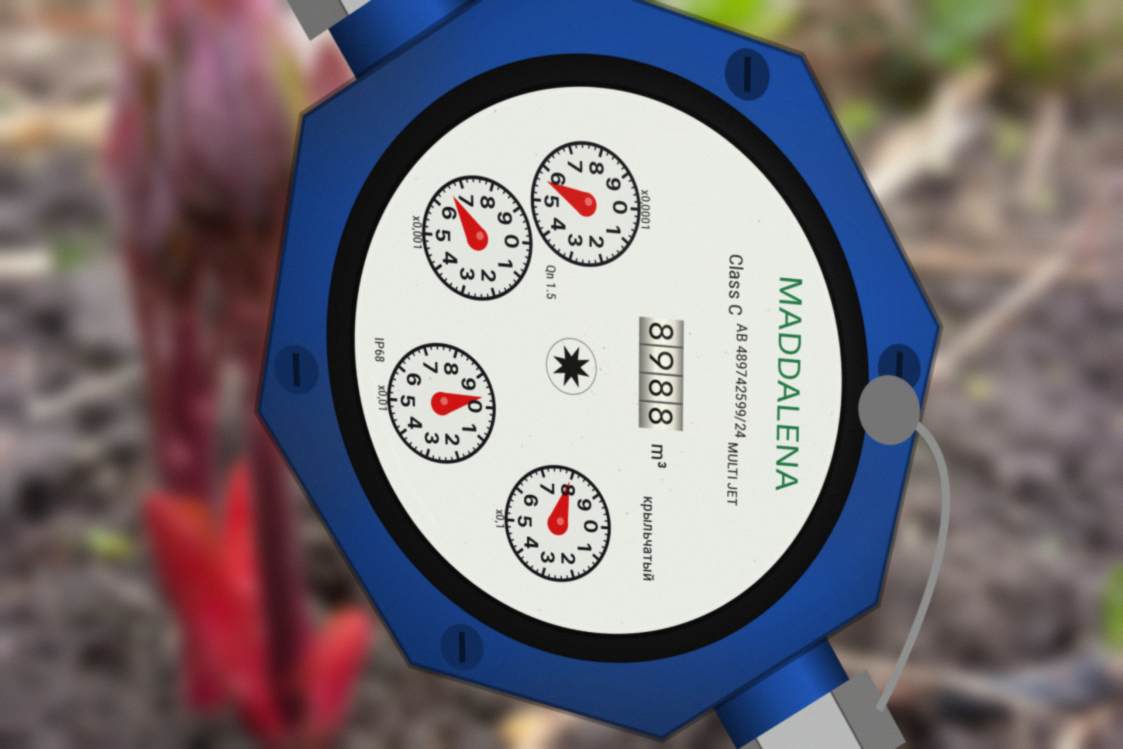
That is 8988.7965 m³
